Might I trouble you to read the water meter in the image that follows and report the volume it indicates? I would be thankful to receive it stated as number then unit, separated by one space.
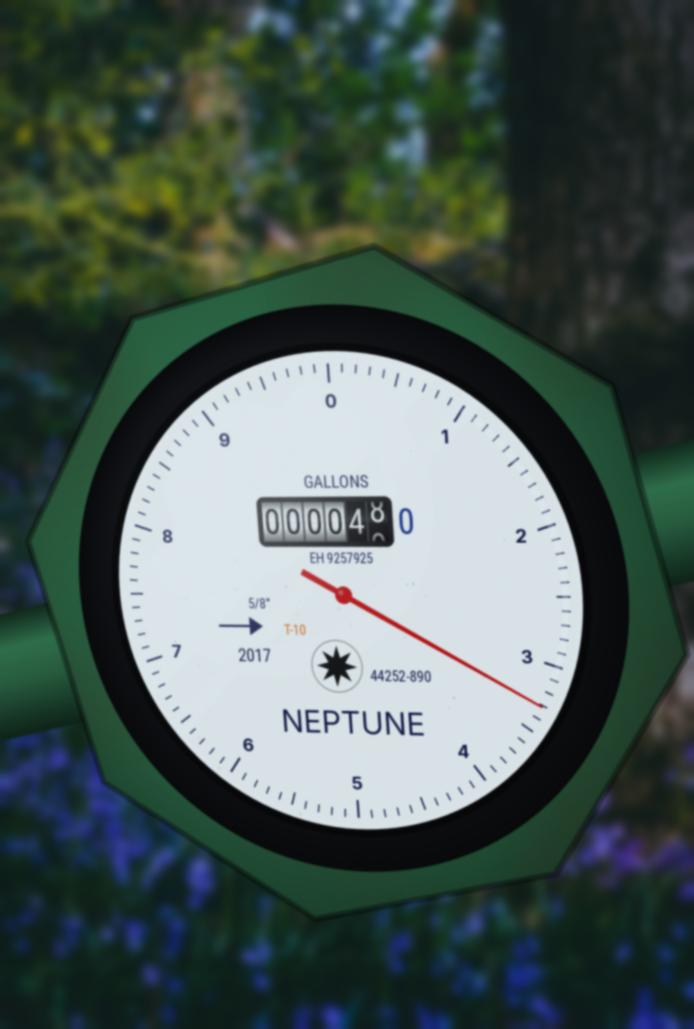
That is 483.3 gal
